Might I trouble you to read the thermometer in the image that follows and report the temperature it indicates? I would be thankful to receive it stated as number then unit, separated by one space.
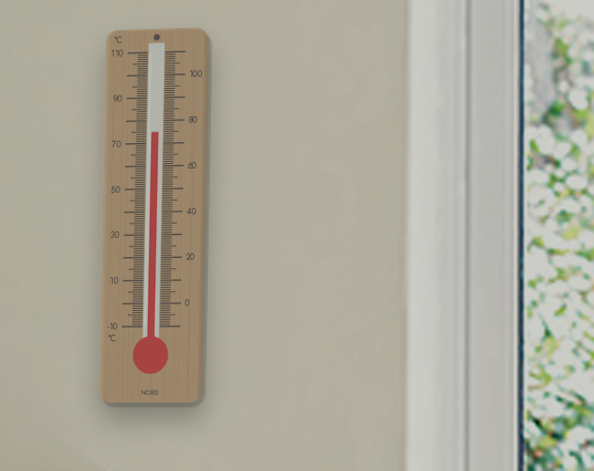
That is 75 °C
